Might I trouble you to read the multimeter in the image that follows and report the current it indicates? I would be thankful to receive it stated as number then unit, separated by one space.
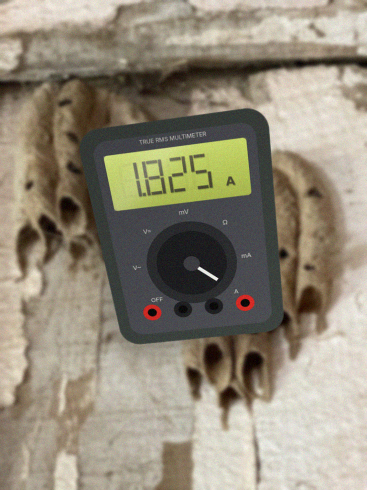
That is 1.825 A
